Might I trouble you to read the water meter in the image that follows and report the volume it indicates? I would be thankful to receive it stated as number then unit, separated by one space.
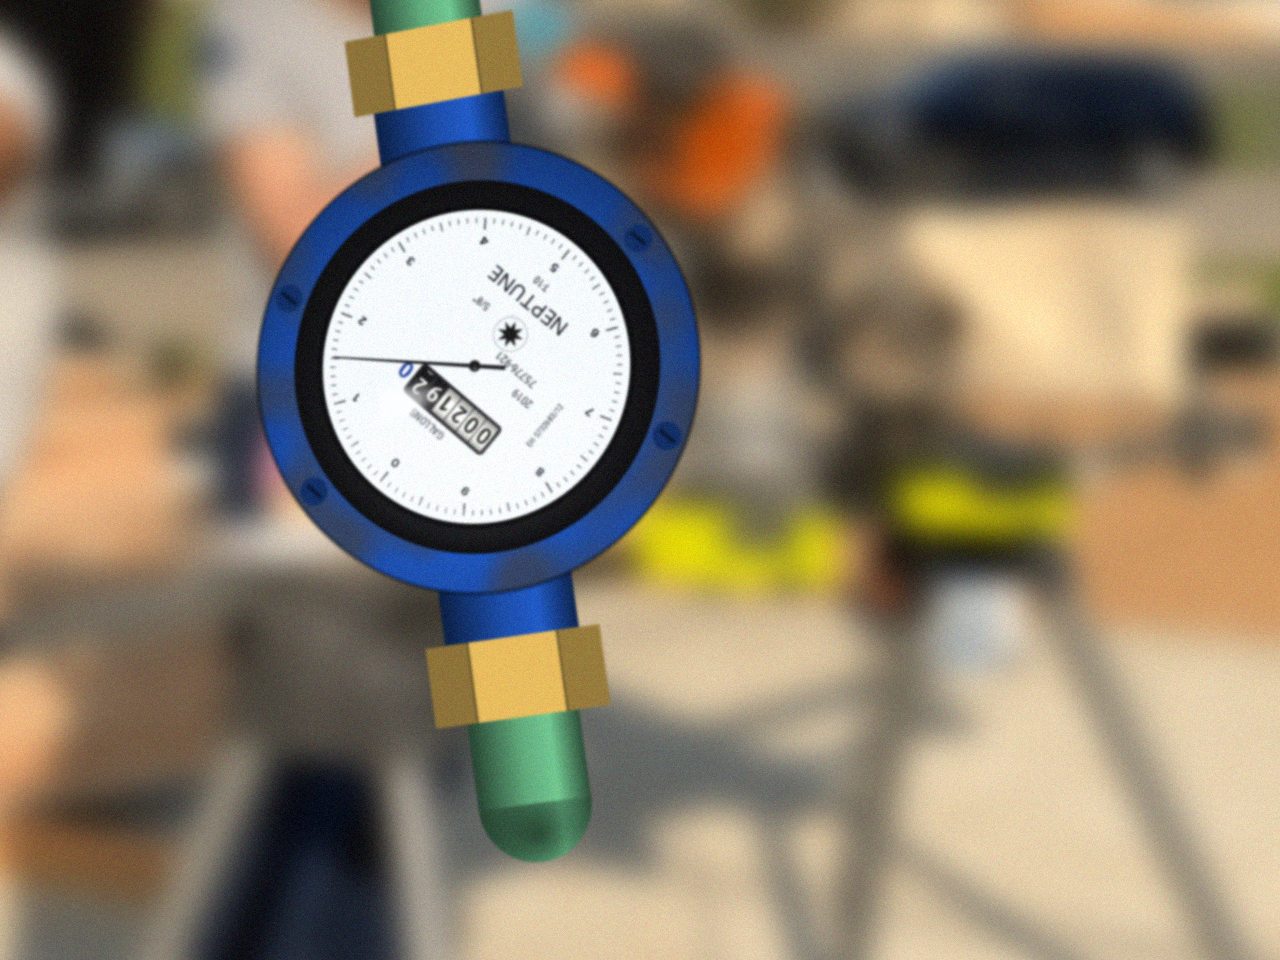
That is 21921.5 gal
